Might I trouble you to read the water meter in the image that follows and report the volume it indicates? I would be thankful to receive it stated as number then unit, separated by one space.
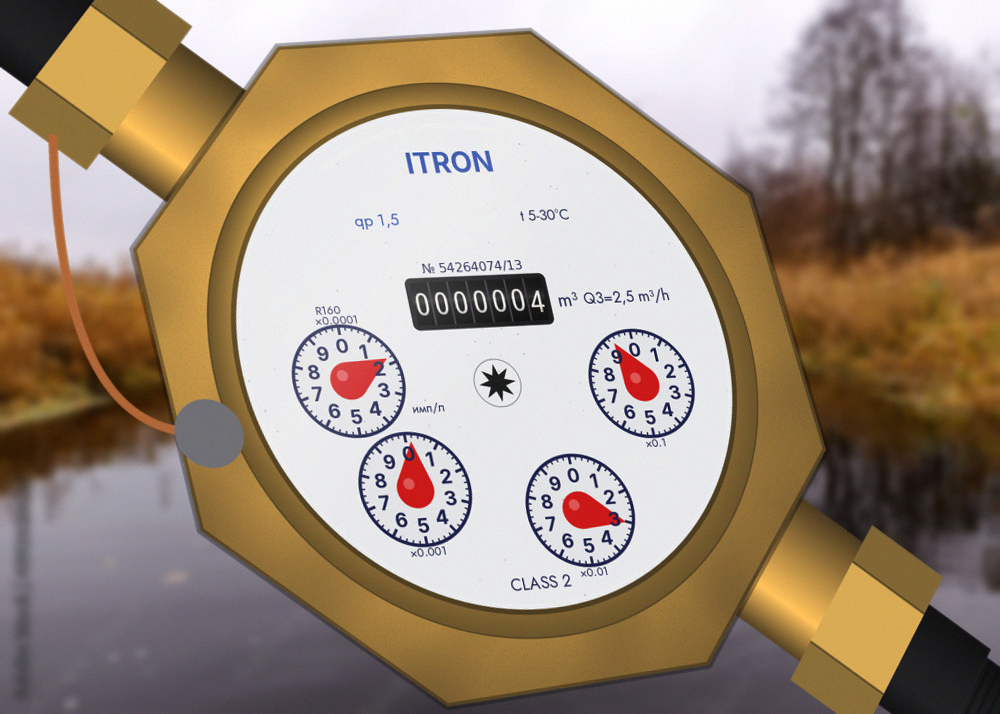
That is 3.9301 m³
